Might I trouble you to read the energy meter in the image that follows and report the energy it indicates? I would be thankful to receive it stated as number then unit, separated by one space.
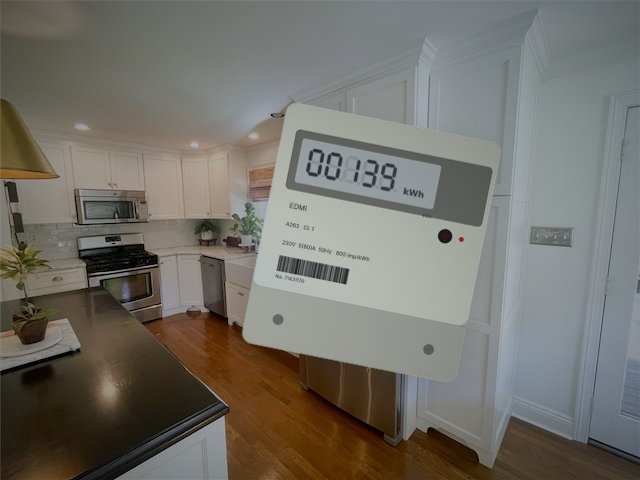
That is 139 kWh
